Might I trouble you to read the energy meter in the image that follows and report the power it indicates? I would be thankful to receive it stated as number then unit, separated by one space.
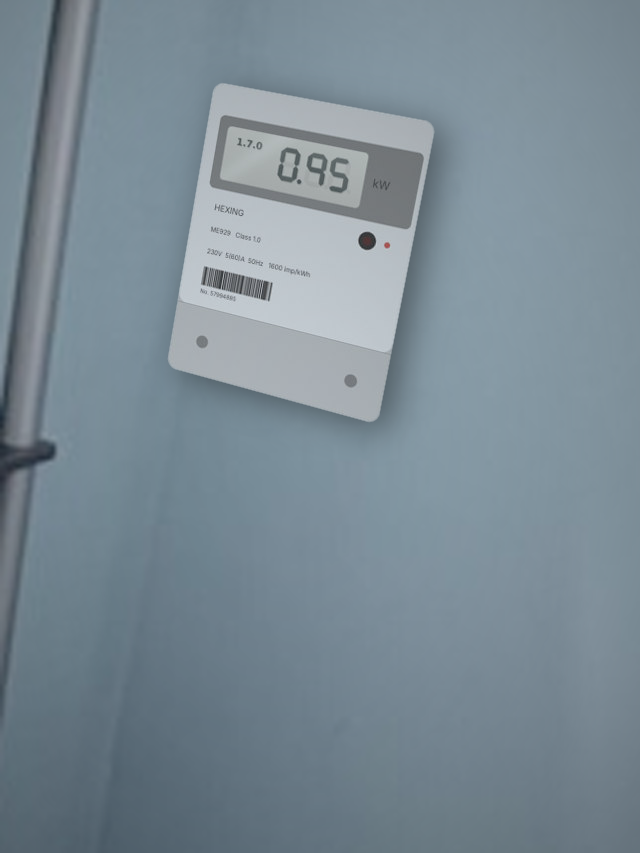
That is 0.95 kW
